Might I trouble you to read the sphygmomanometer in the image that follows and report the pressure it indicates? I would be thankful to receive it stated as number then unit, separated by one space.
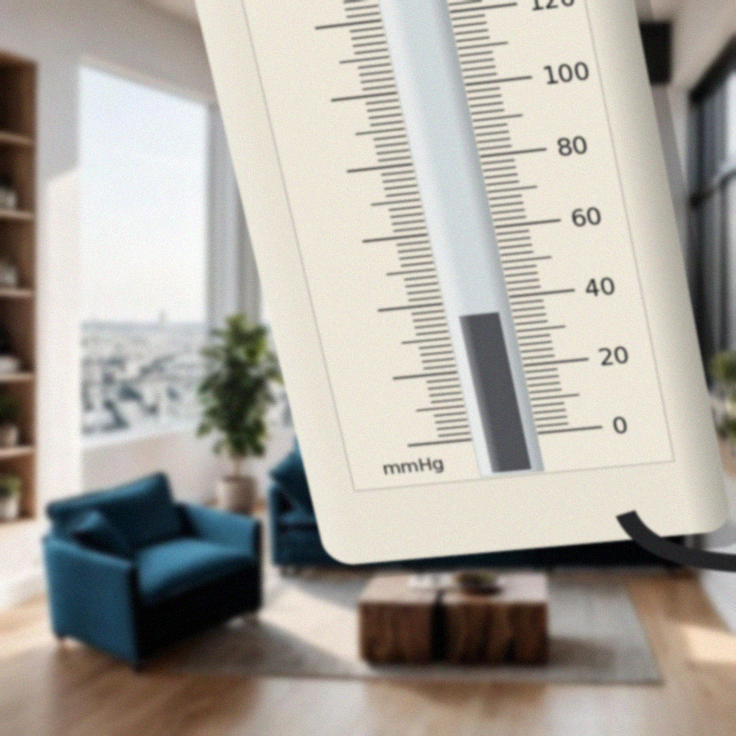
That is 36 mmHg
